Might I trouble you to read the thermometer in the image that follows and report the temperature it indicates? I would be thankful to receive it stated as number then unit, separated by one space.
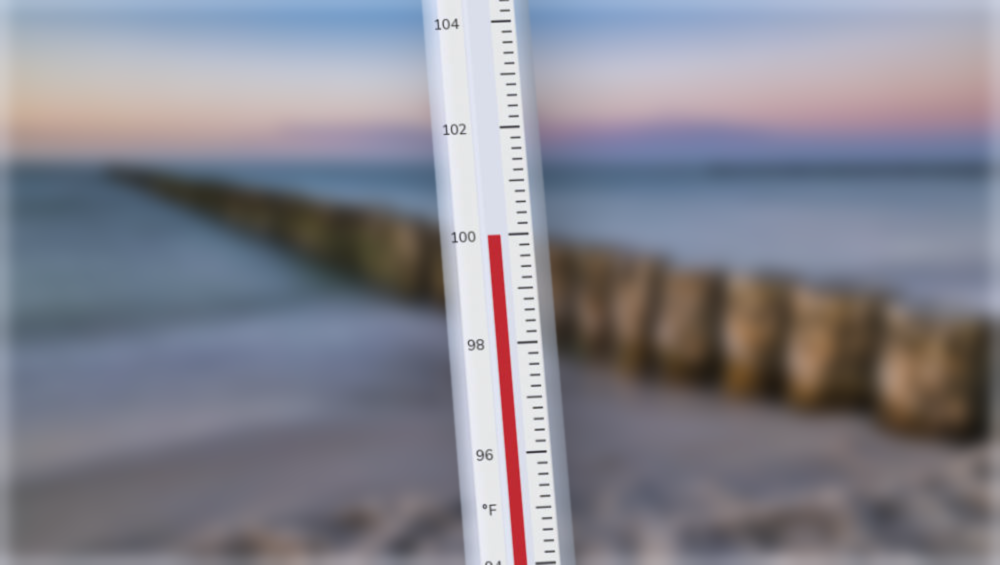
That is 100 °F
